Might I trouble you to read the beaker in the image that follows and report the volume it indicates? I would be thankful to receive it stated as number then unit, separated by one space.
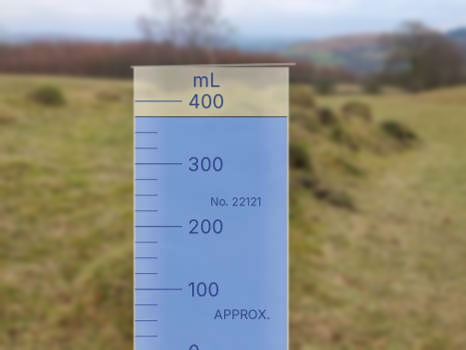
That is 375 mL
